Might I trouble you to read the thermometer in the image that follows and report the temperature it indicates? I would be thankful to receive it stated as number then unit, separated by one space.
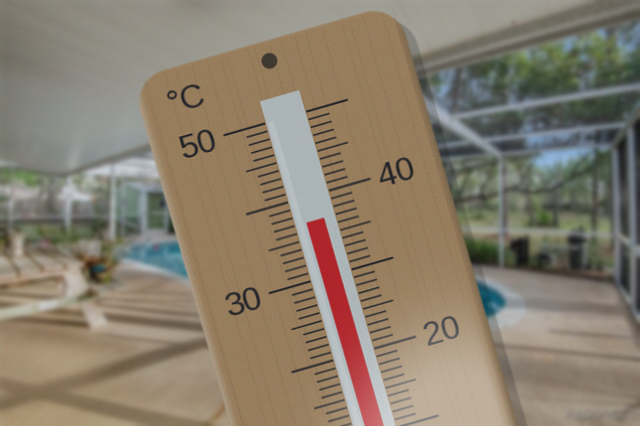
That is 37 °C
